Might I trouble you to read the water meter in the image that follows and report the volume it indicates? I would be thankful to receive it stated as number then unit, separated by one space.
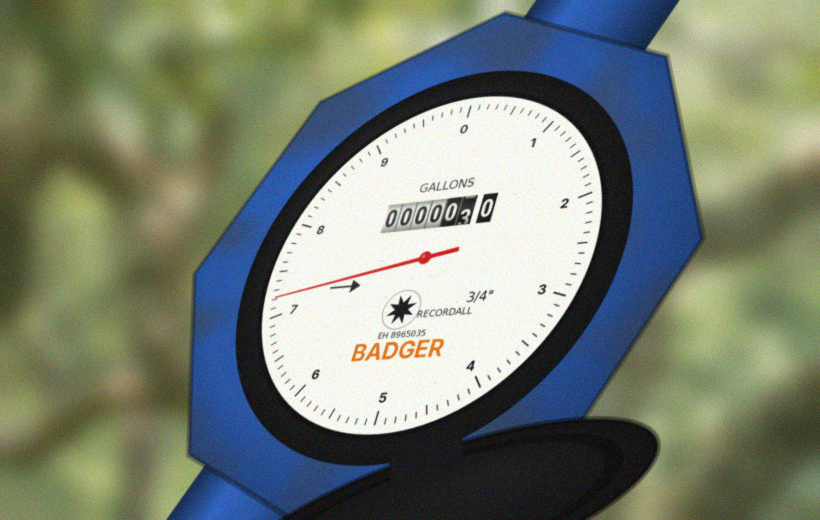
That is 27.2 gal
